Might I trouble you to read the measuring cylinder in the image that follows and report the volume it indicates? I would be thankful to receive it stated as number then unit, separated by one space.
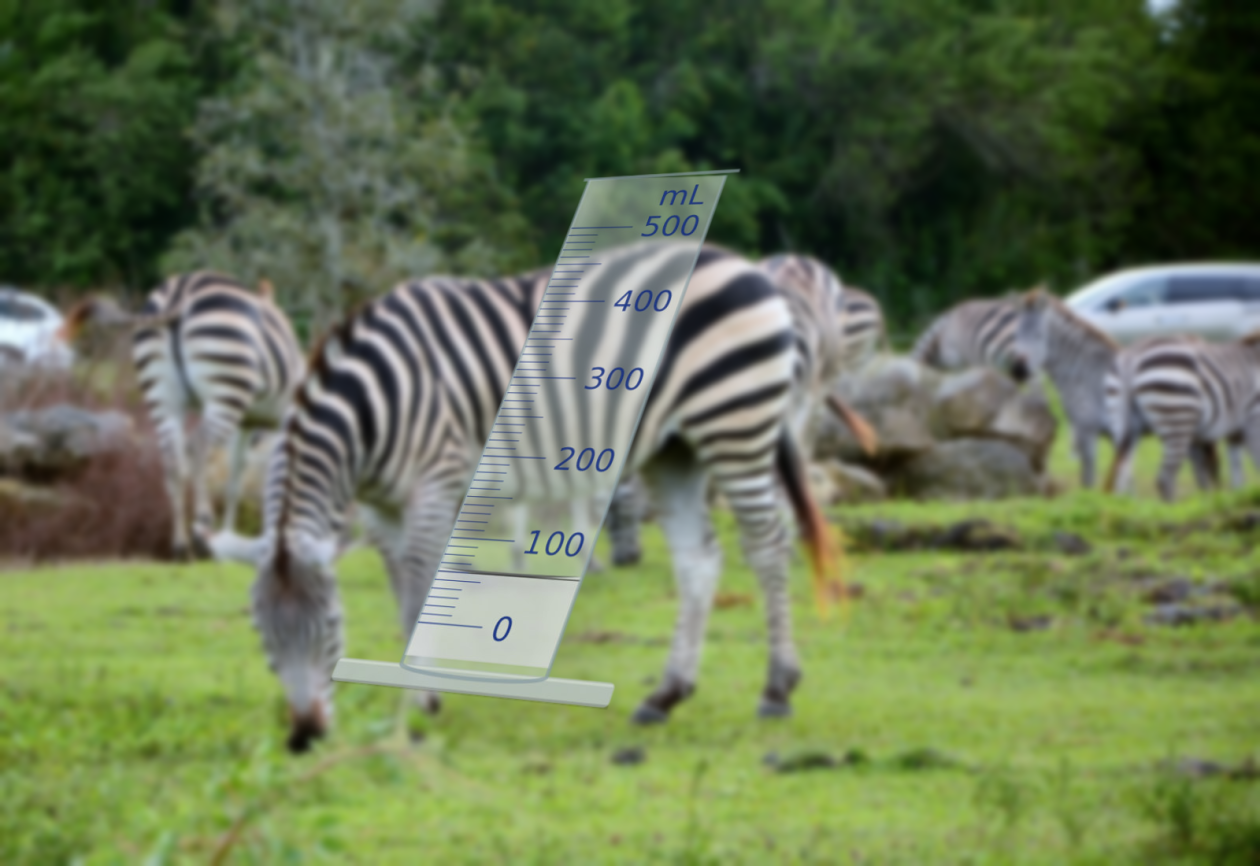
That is 60 mL
